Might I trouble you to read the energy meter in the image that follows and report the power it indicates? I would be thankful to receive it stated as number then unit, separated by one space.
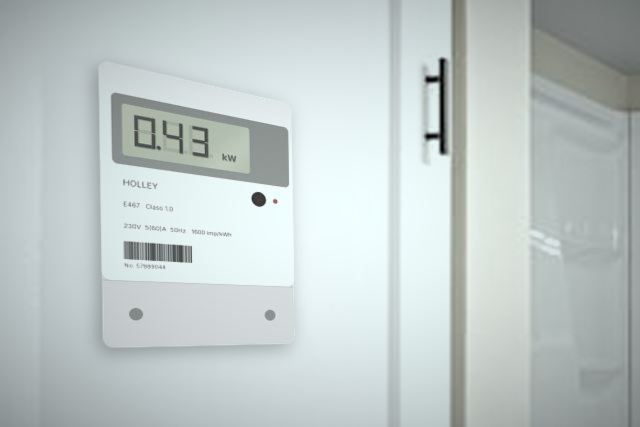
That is 0.43 kW
